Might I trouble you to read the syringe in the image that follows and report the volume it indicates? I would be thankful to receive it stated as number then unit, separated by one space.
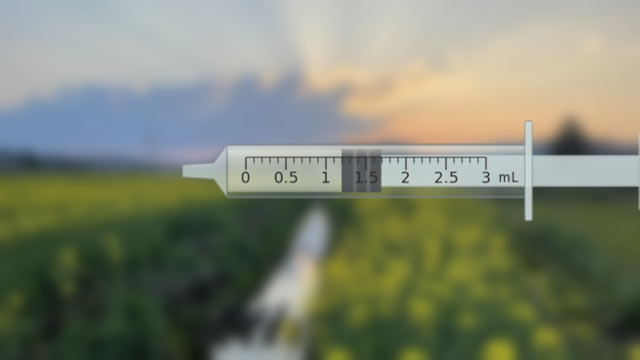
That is 1.2 mL
